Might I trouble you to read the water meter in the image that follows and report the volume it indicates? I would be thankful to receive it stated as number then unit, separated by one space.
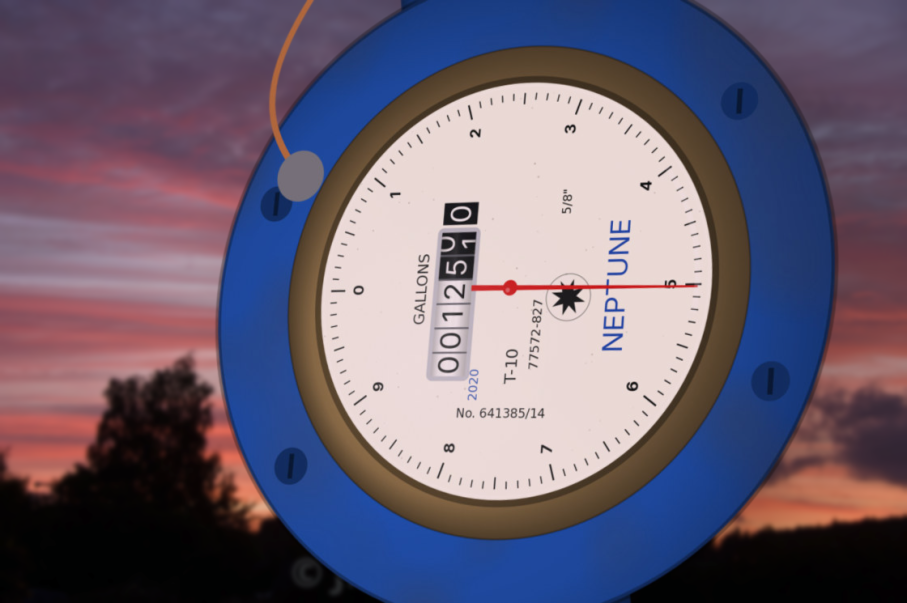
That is 12505.0 gal
